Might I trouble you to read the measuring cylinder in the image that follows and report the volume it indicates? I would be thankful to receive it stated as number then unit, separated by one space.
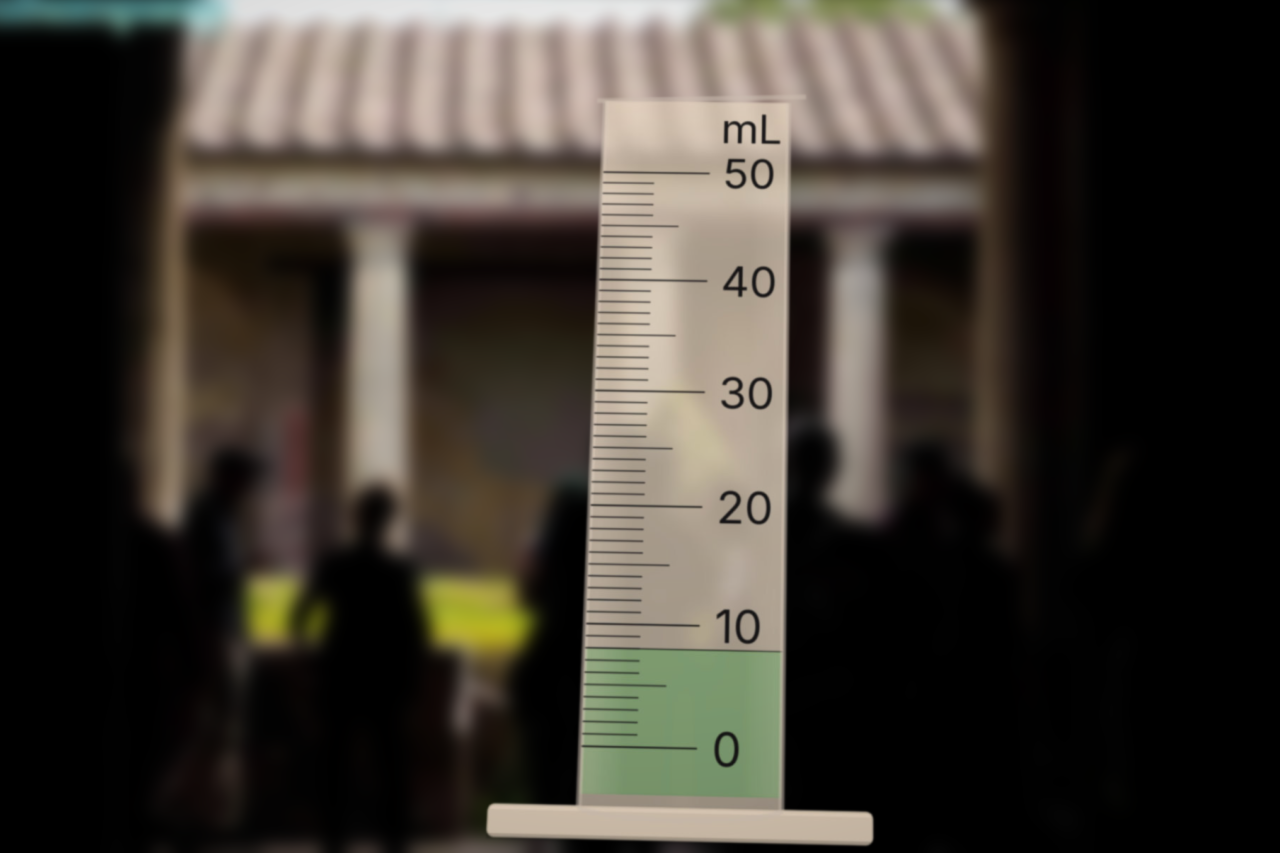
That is 8 mL
